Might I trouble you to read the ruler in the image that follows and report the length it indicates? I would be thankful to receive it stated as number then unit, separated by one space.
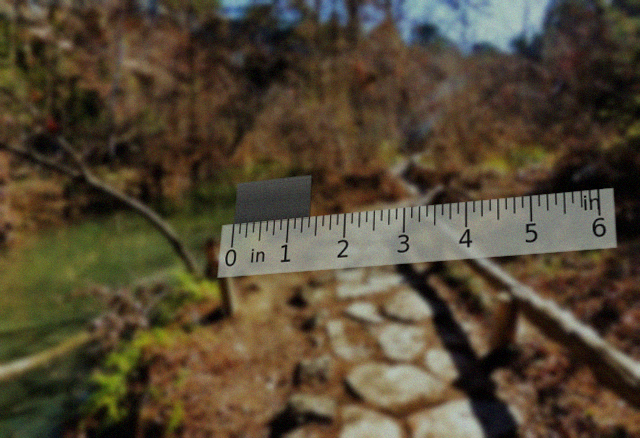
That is 1.375 in
